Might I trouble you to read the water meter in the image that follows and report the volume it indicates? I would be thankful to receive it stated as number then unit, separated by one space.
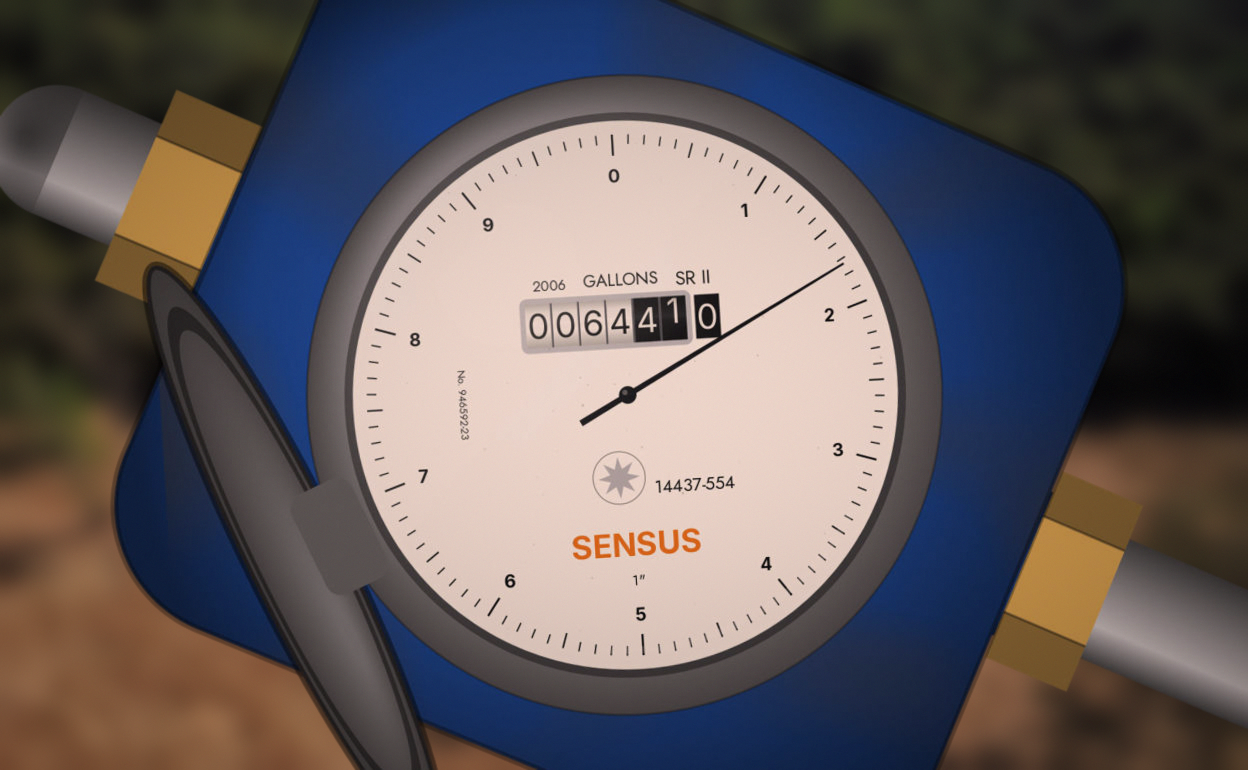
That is 64411.7 gal
